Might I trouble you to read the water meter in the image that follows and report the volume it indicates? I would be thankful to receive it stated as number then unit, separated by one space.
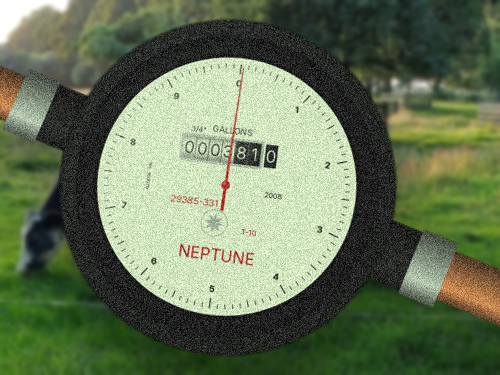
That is 3810.0 gal
